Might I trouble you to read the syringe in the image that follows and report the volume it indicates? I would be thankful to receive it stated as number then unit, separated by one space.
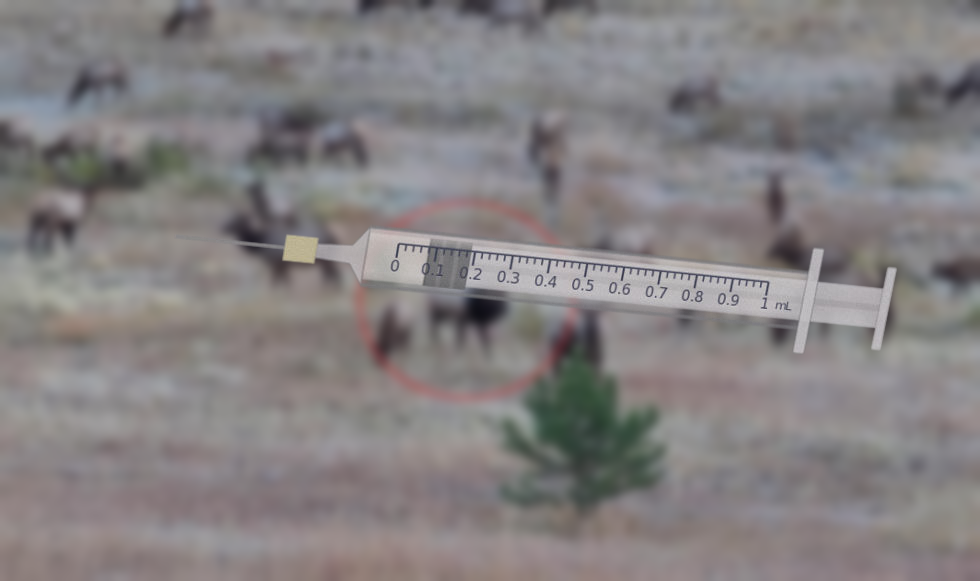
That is 0.08 mL
